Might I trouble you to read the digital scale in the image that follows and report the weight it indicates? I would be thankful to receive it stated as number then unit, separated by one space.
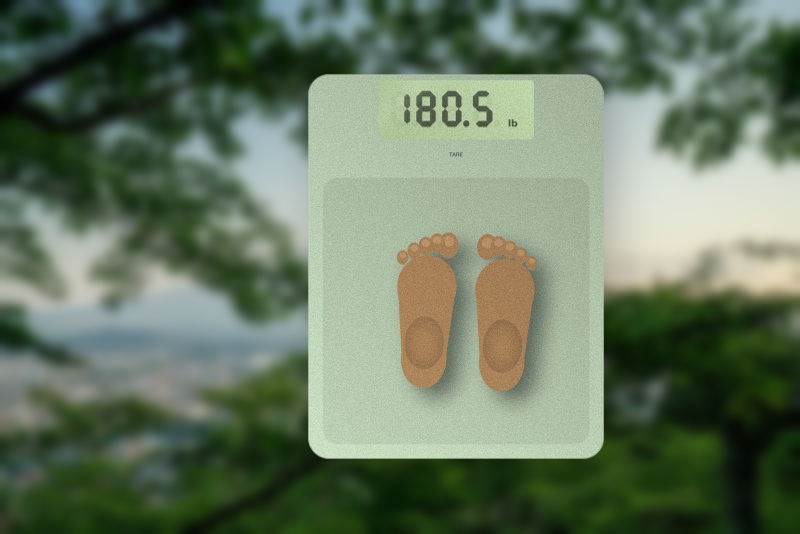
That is 180.5 lb
